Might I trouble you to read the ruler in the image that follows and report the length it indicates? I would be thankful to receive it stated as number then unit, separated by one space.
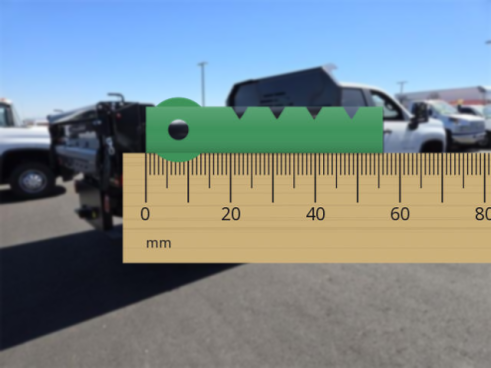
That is 56 mm
